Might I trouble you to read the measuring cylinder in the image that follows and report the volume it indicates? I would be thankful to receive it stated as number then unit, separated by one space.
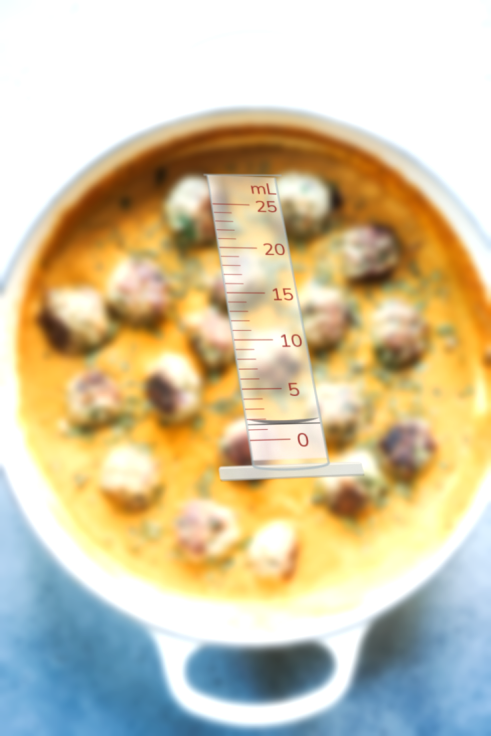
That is 1.5 mL
